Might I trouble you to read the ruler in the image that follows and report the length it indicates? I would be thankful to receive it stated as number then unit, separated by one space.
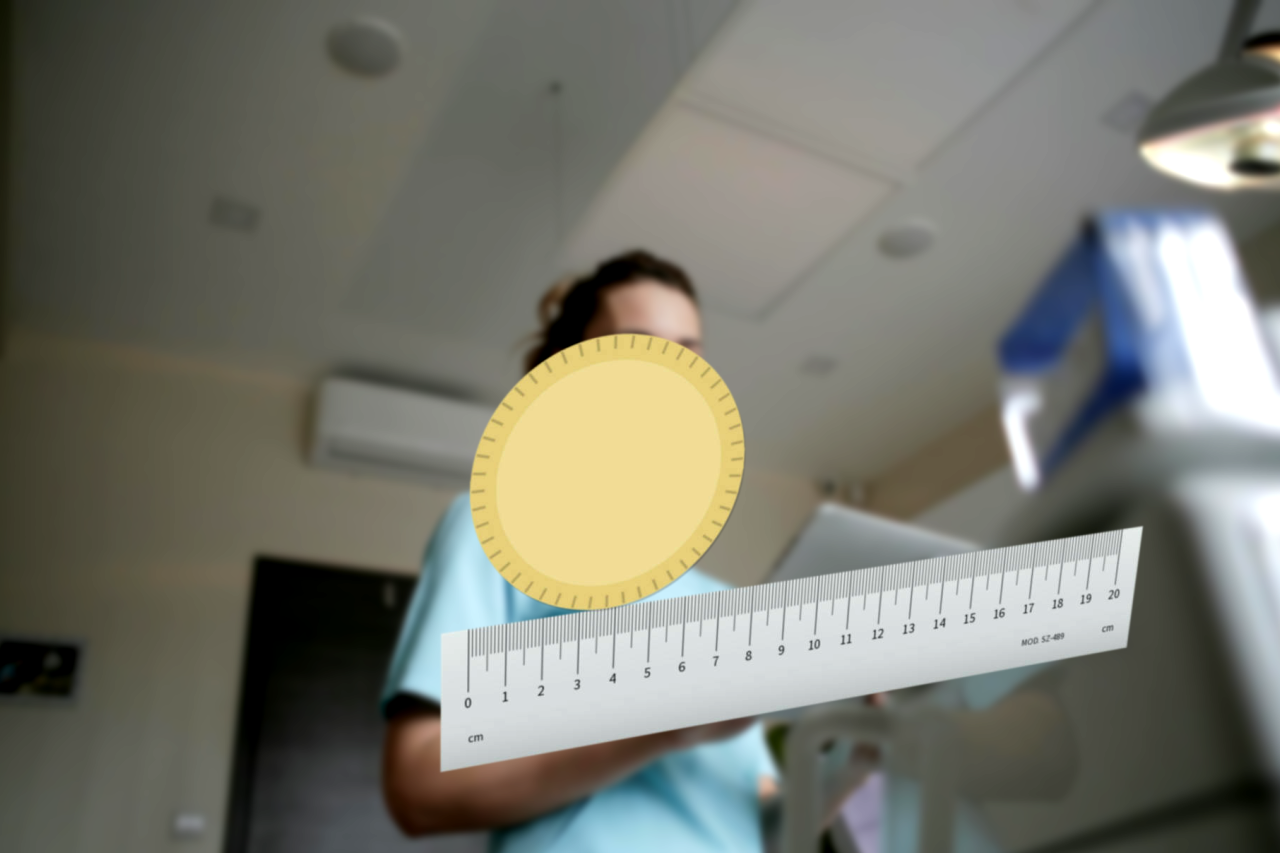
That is 7.5 cm
